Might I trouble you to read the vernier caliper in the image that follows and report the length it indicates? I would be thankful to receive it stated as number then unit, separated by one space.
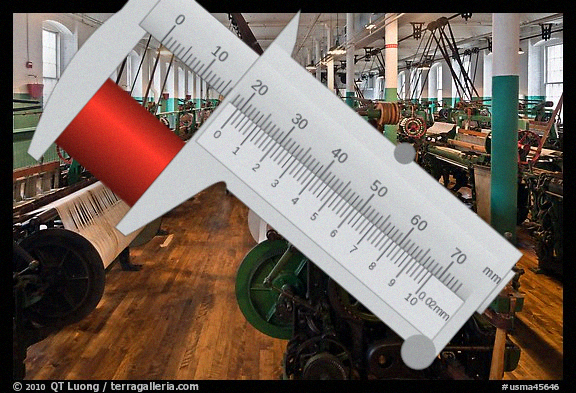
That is 19.5 mm
